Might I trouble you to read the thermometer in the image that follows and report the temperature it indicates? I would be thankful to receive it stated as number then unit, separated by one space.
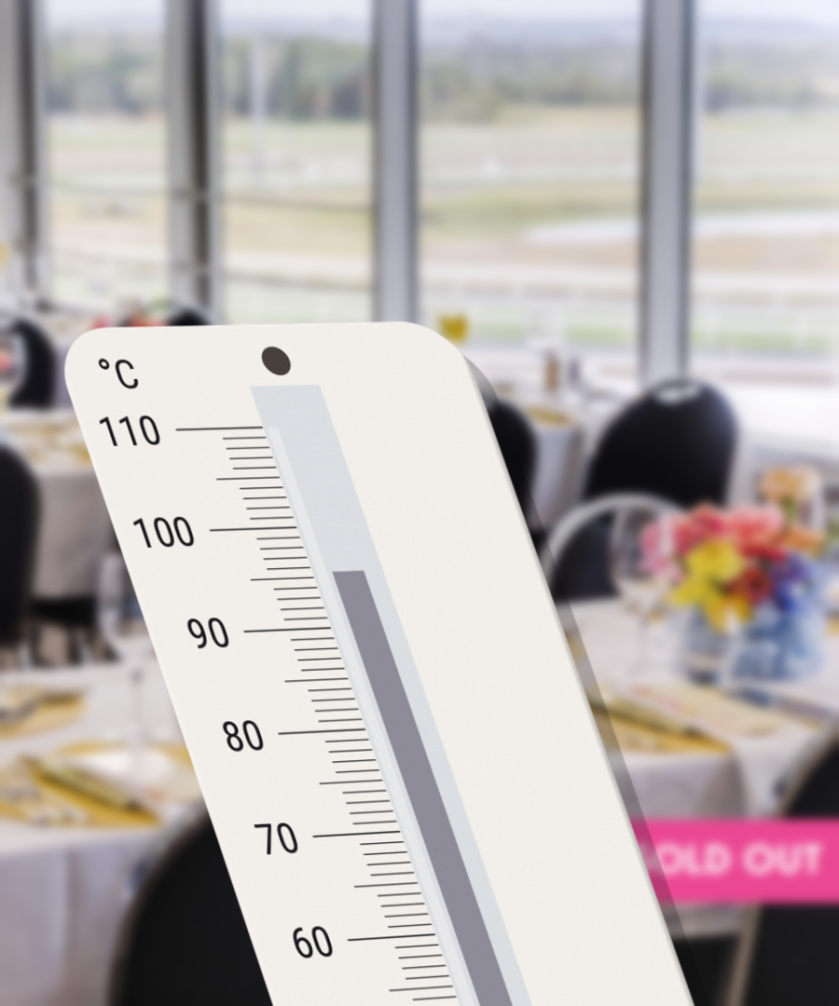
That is 95.5 °C
